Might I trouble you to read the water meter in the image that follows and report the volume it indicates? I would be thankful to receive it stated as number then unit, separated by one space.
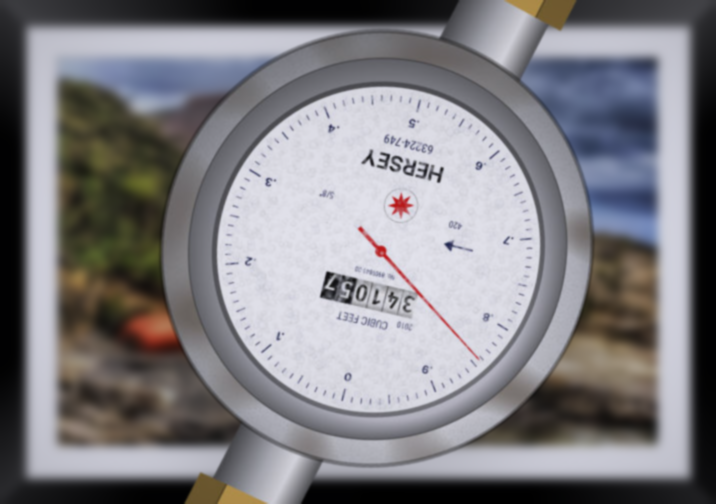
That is 341056.84 ft³
